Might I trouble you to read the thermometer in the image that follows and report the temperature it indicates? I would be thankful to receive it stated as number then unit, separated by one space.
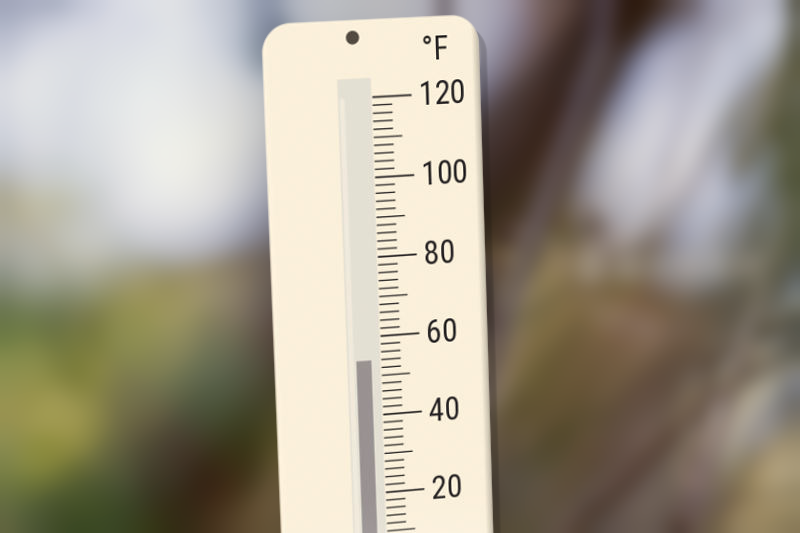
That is 54 °F
